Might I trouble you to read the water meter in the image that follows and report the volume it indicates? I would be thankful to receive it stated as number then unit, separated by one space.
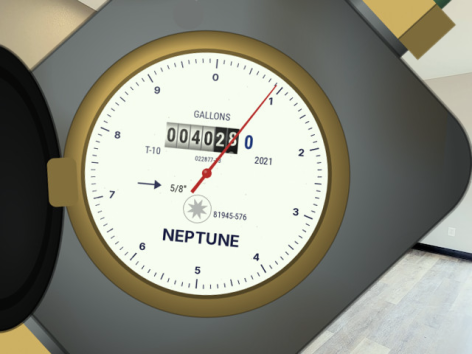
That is 40280.9 gal
